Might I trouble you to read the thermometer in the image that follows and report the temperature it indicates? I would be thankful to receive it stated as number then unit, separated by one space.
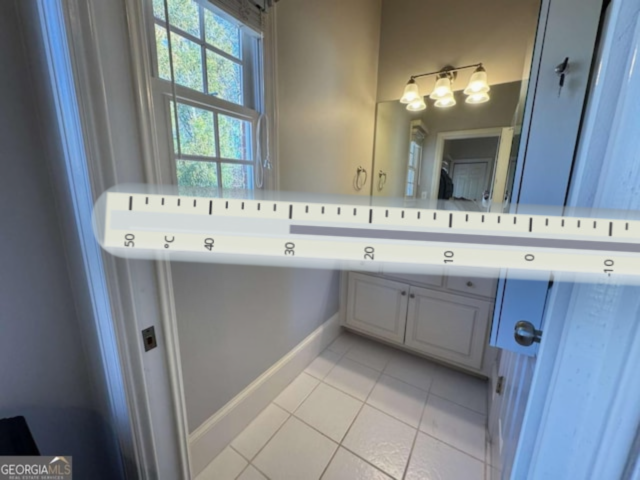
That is 30 °C
